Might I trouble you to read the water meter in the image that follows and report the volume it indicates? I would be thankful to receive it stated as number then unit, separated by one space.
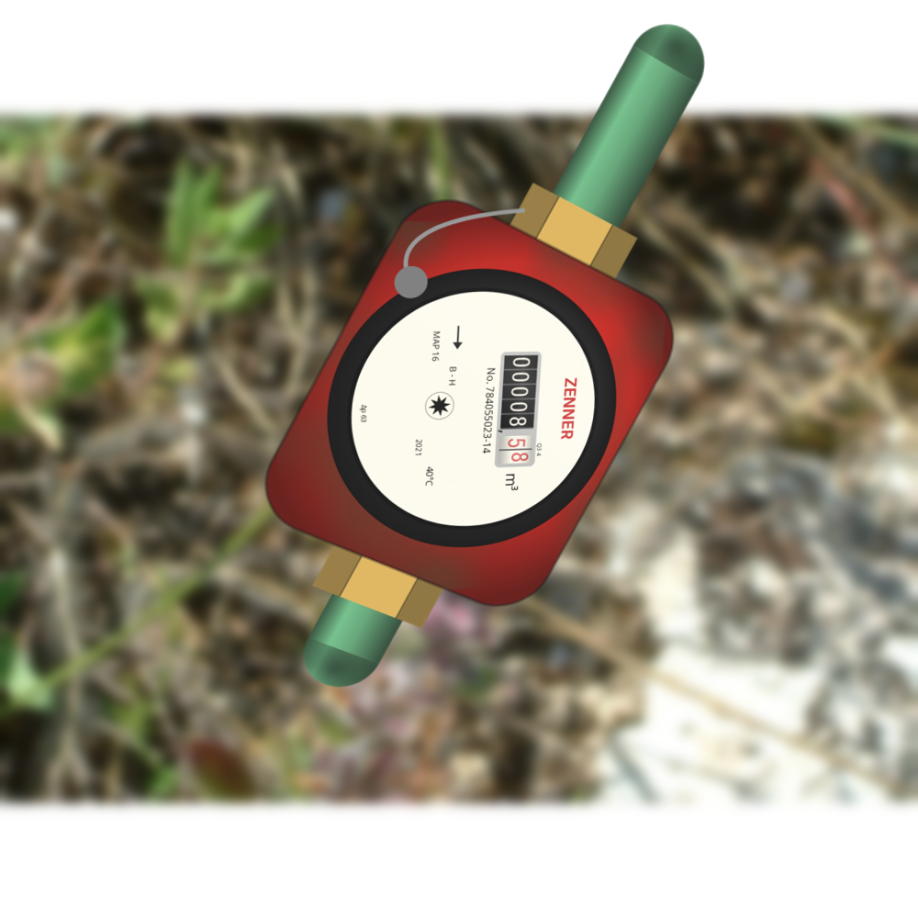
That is 8.58 m³
